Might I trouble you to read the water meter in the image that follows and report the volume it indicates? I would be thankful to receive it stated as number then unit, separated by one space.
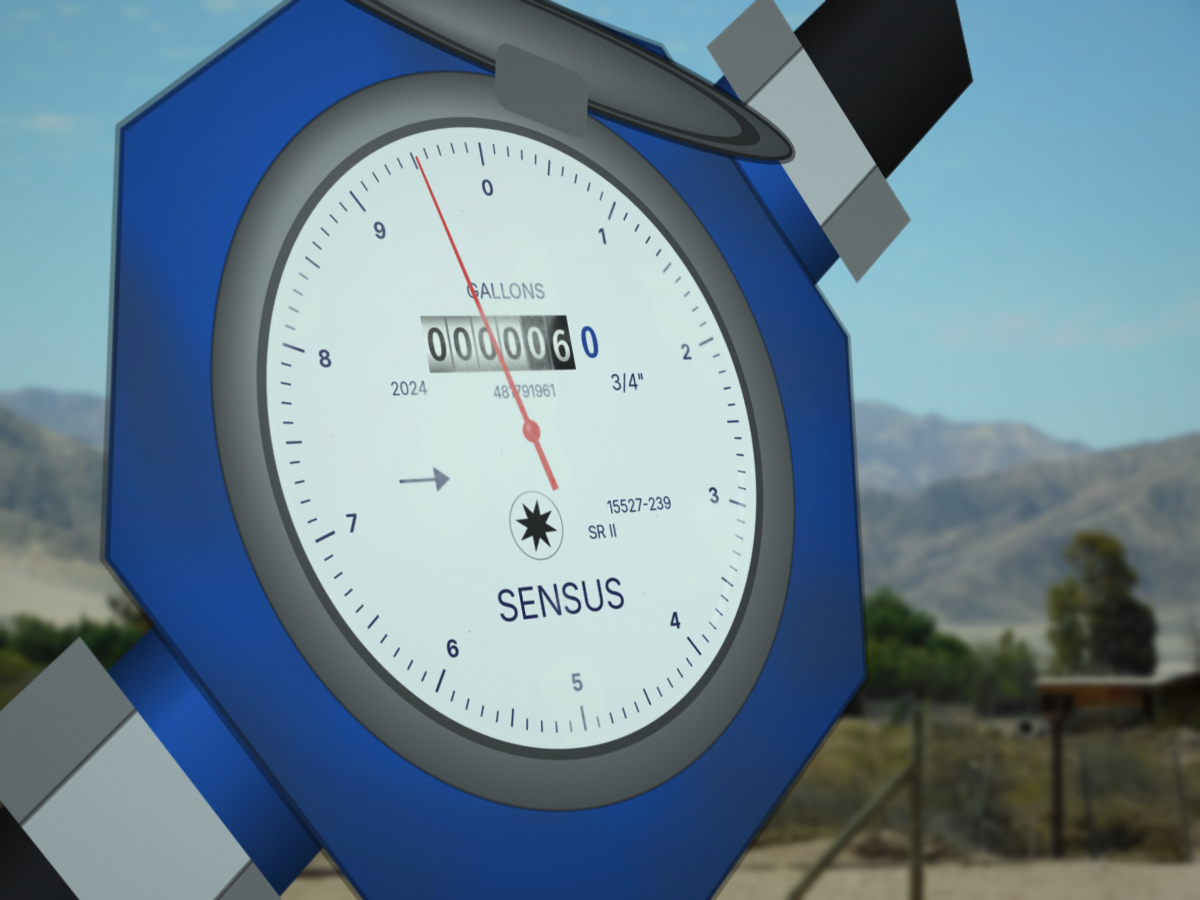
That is 59.5 gal
